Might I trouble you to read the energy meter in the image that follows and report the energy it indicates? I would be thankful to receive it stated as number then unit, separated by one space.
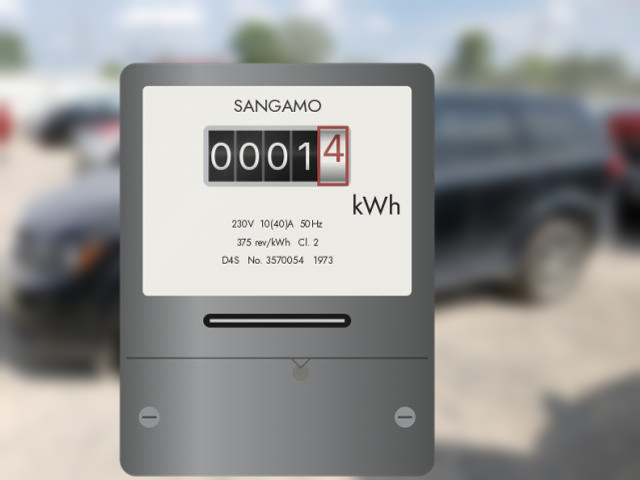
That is 1.4 kWh
